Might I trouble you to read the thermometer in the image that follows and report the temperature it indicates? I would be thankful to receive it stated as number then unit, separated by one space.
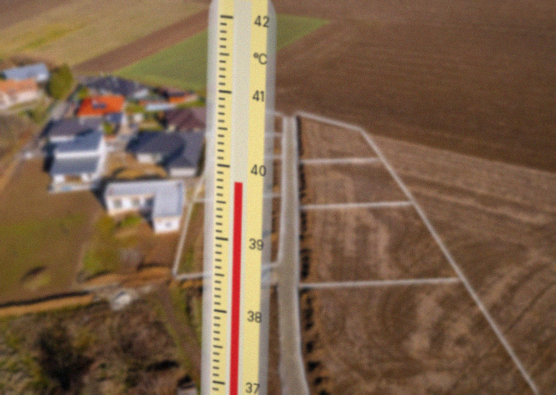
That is 39.8 °C
